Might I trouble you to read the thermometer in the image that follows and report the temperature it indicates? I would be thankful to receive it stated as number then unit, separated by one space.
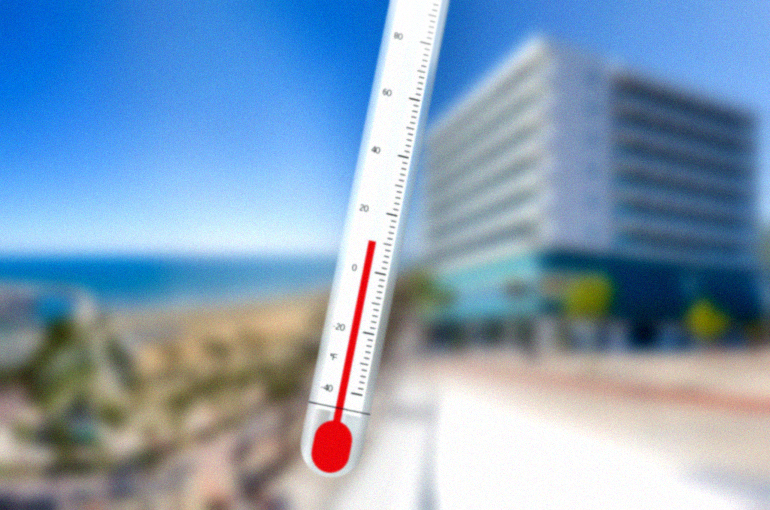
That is 10 °F
